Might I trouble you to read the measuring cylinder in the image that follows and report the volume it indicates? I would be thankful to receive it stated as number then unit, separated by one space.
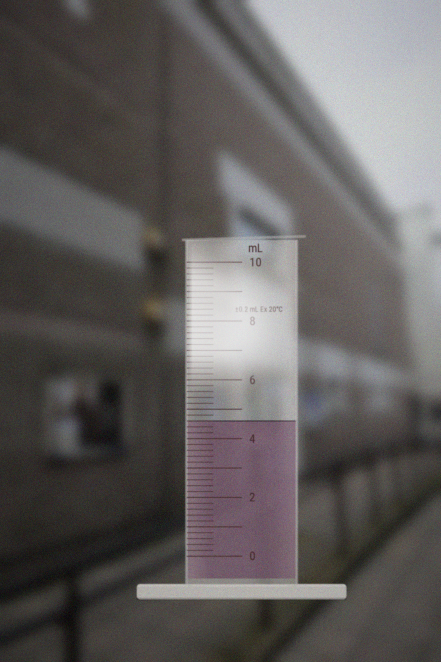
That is 4.6 mL
